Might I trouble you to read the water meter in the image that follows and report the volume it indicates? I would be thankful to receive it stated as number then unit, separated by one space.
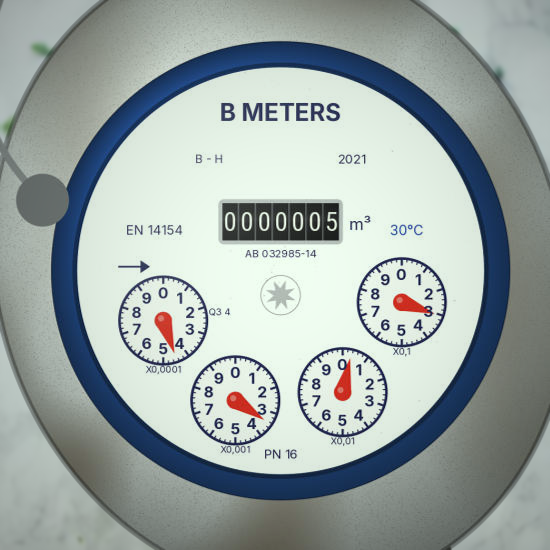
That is 5.3034 m³
